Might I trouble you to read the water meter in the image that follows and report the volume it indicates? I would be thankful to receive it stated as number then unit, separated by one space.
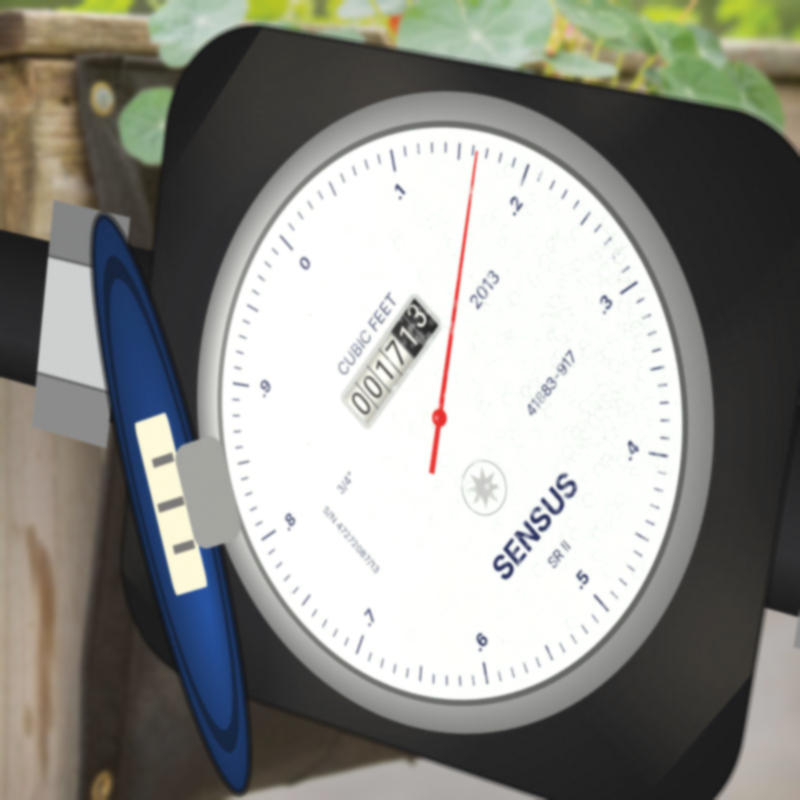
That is 1713.16 ft³
